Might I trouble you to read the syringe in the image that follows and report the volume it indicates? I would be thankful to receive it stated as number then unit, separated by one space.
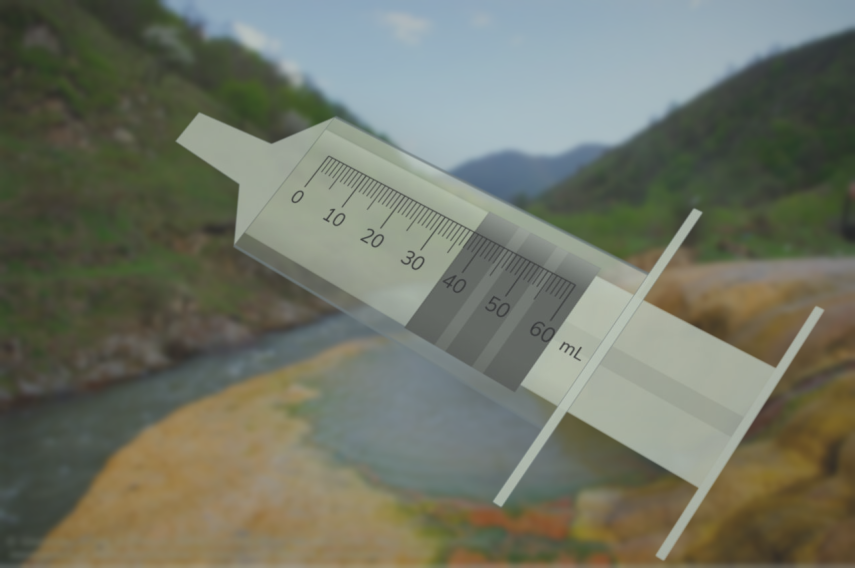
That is 37 mL
